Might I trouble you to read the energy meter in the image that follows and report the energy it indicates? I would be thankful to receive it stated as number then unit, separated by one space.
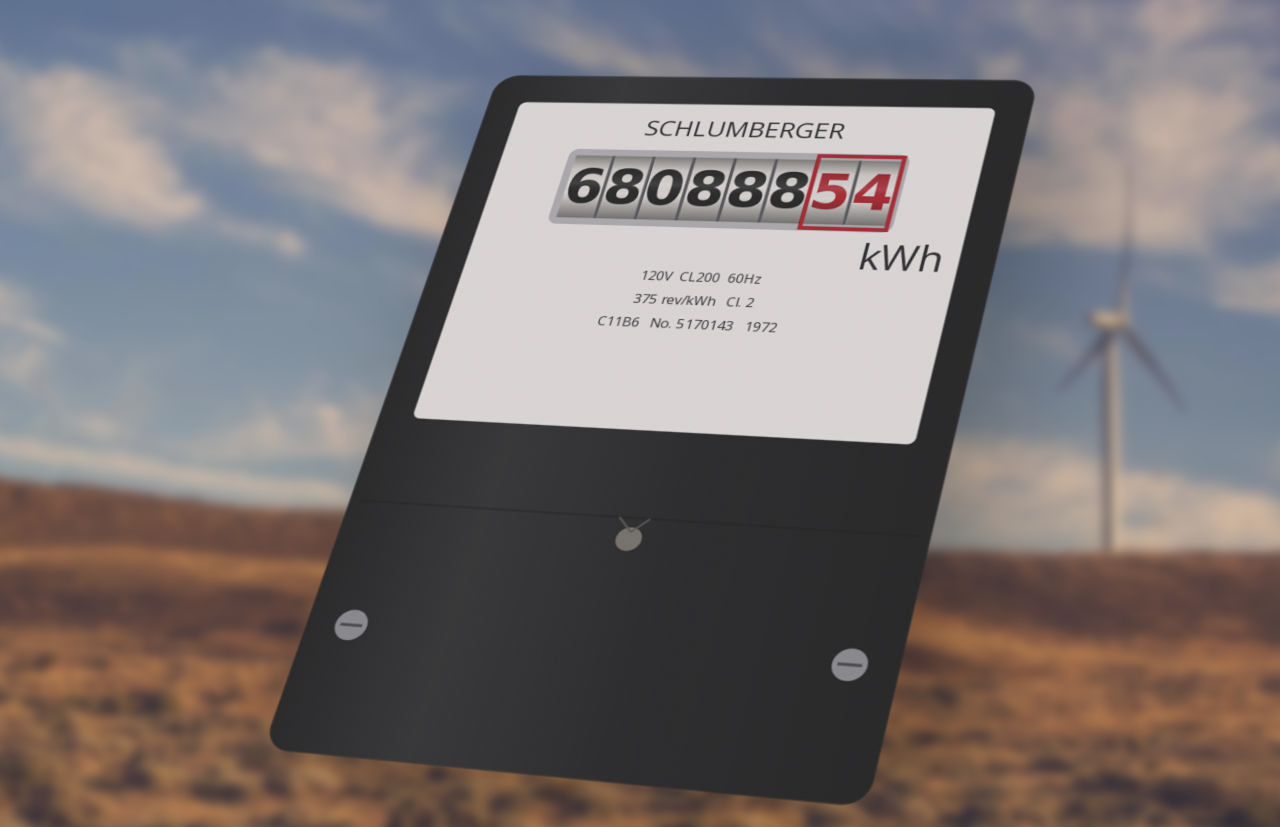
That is 680888.54 kWh
